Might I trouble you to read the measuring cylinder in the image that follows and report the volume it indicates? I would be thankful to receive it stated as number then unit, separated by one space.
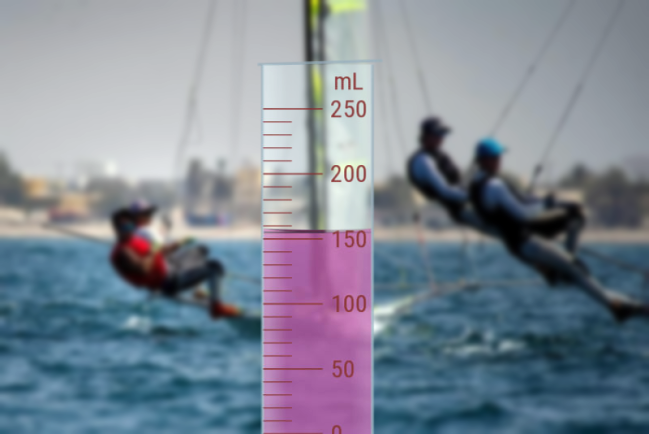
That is 155 mL
